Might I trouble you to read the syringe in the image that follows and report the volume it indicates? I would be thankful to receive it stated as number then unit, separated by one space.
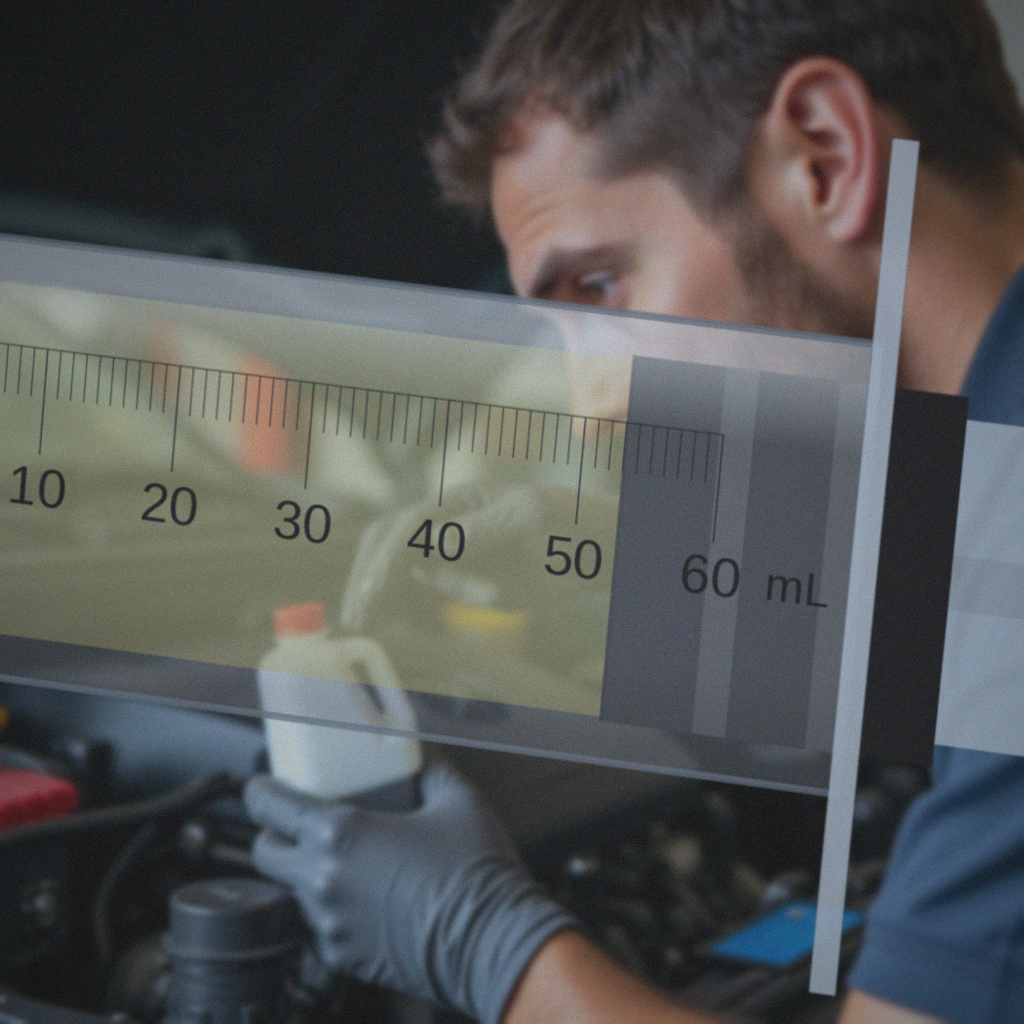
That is 53 mL
